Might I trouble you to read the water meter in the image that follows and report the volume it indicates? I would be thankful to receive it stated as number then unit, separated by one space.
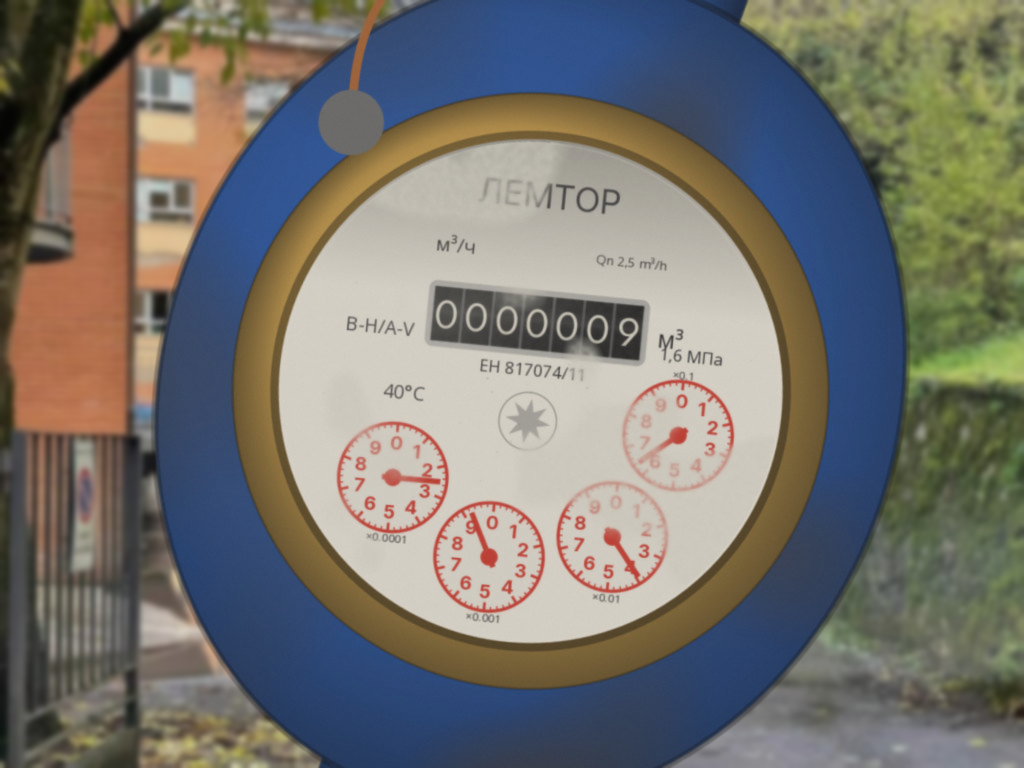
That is 9.6392 m³
